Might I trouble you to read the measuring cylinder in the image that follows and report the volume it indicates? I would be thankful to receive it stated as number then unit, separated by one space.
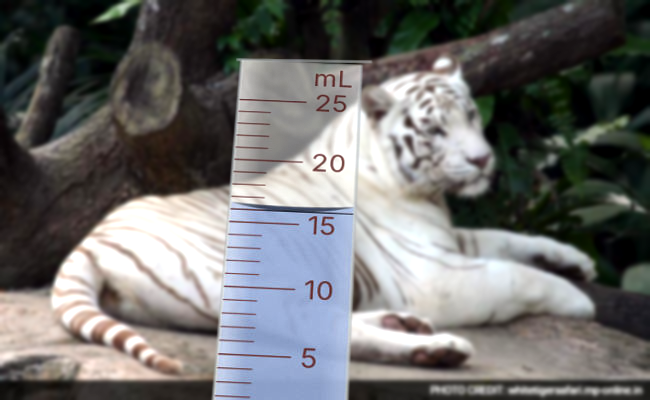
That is 16 mL
